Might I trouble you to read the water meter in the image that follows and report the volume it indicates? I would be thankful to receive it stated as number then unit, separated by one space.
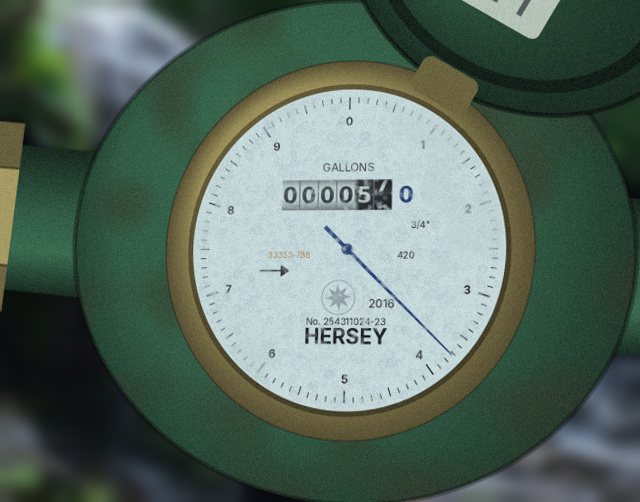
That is 573.7 gal
